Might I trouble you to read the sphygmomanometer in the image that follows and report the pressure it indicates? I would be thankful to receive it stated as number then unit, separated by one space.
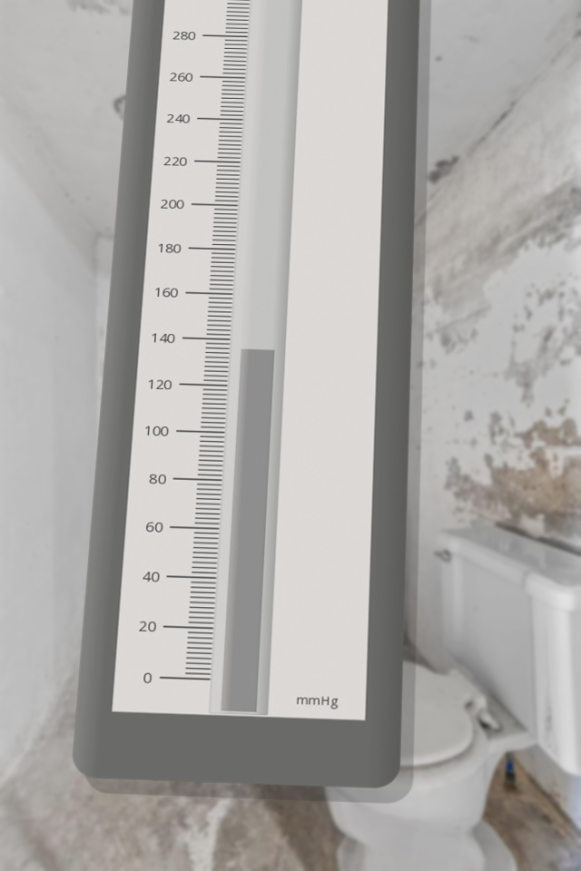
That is 136 mmHg
